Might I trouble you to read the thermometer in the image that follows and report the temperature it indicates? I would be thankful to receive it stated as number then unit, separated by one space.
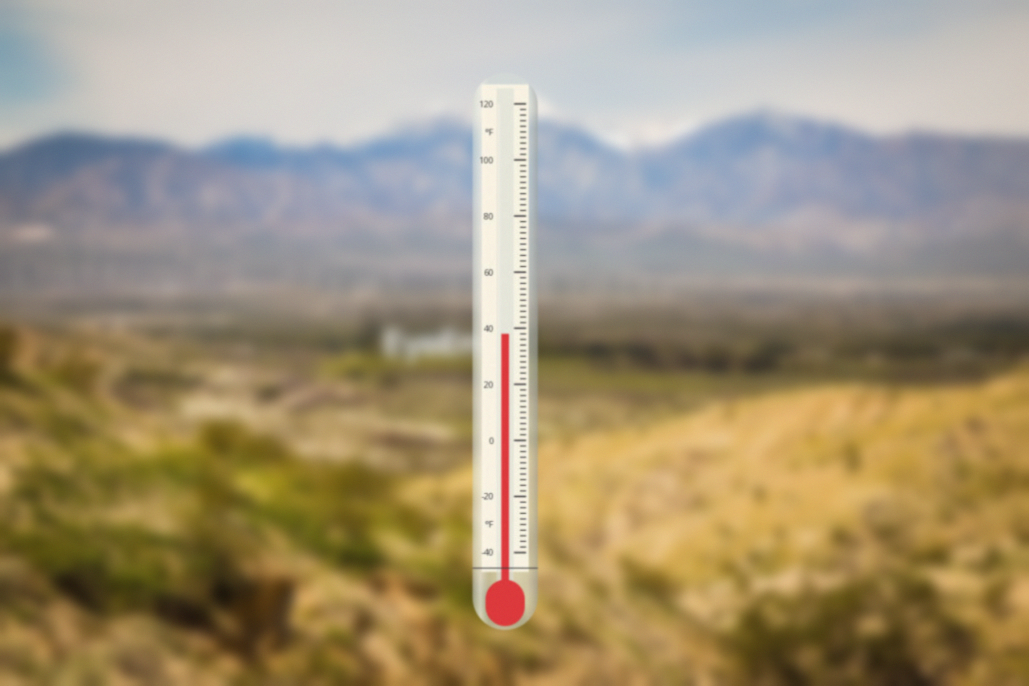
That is 38 °F
